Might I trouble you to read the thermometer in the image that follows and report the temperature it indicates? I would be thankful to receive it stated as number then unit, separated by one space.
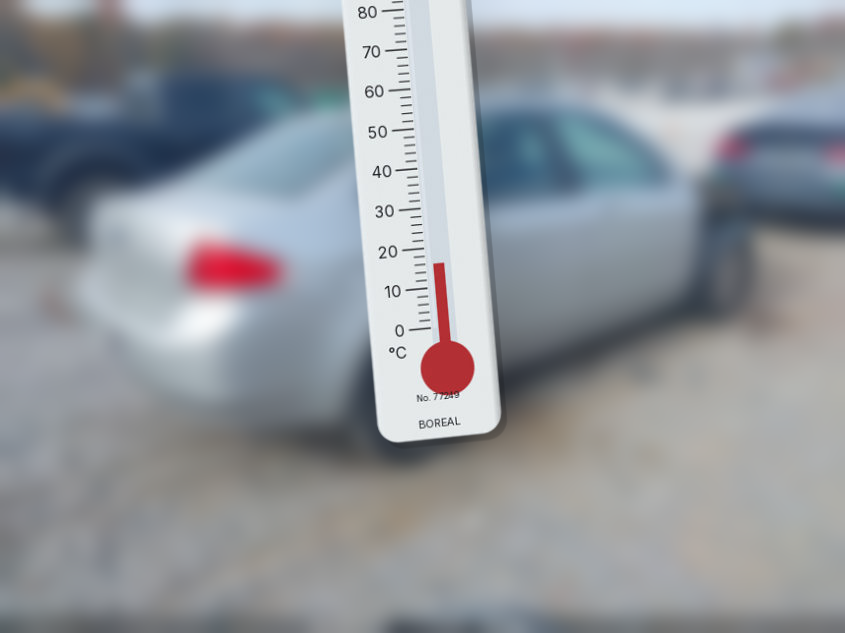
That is 16 °C
